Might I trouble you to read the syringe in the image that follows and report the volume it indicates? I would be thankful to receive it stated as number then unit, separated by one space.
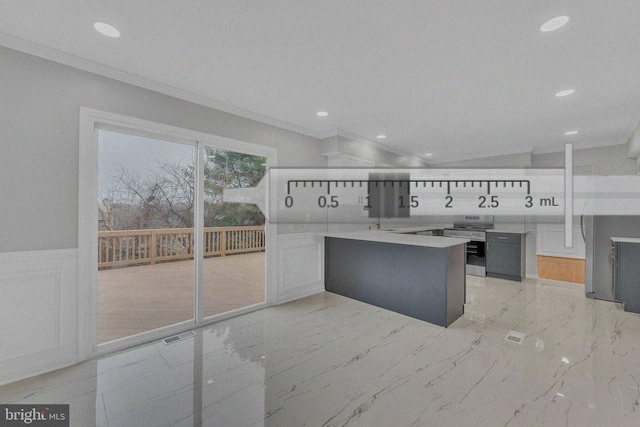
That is 1 mL
